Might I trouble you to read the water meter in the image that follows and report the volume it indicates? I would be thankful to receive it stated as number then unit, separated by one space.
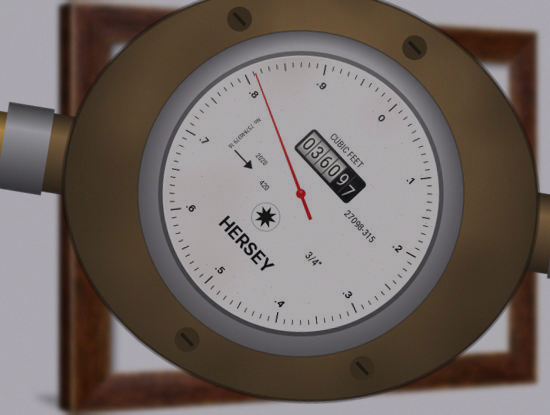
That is 36096.81 ft³
